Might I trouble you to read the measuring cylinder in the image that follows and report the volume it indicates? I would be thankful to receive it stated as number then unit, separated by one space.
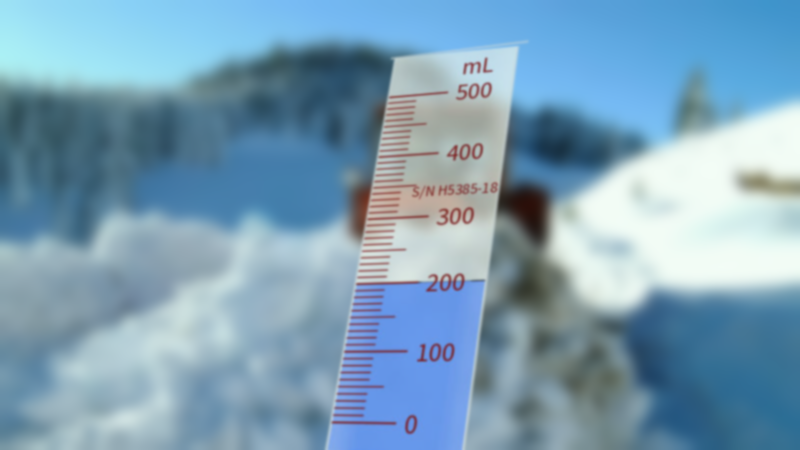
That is 200 mL
